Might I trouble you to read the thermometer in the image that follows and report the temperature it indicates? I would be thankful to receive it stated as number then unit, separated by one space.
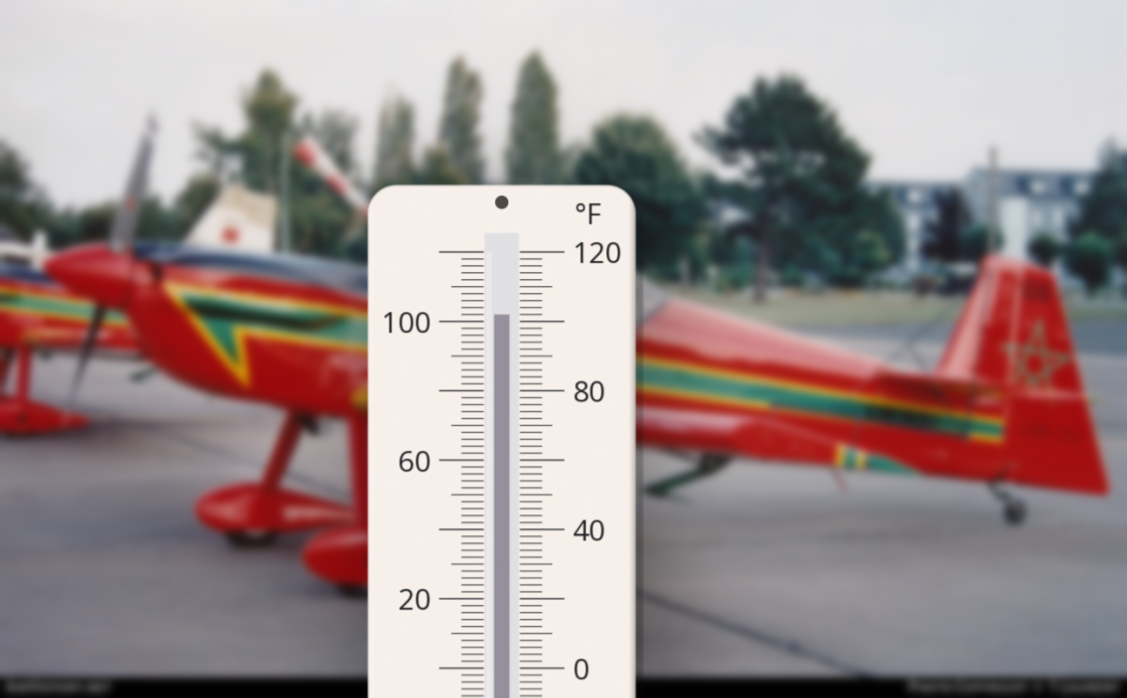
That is 102 °F
